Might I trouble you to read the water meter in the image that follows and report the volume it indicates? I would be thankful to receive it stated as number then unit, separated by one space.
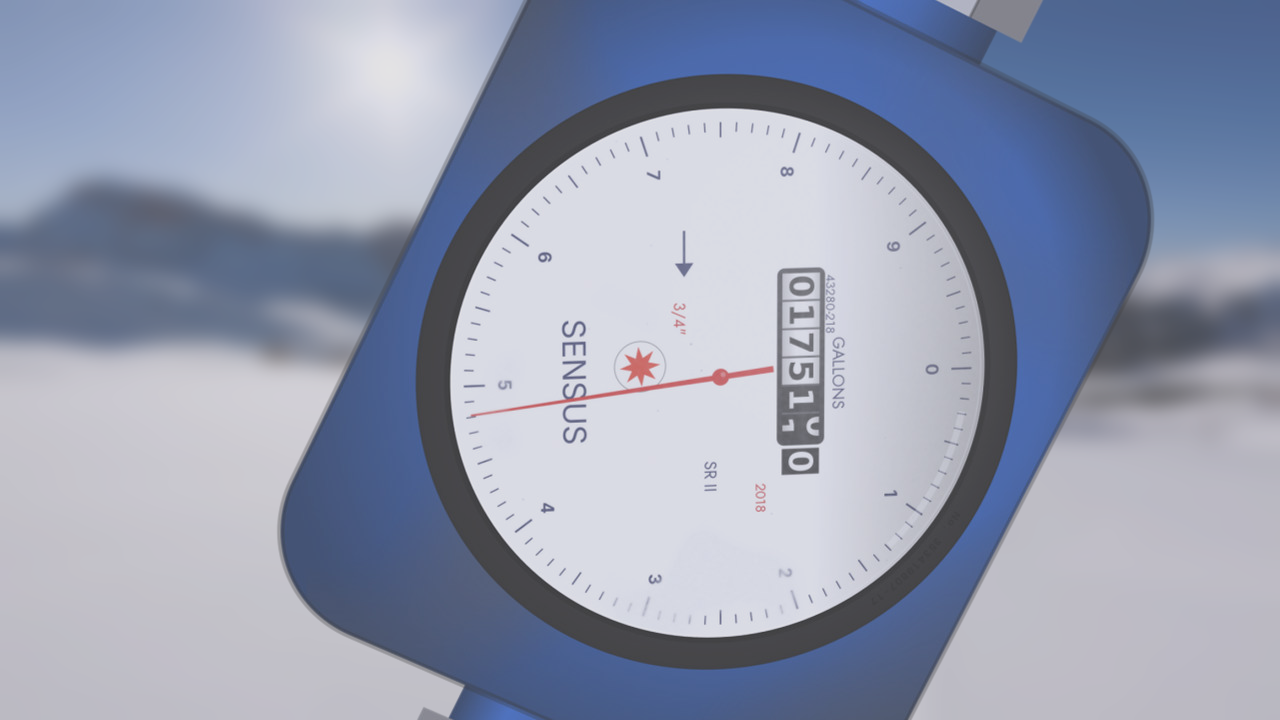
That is 175104.8 gal
